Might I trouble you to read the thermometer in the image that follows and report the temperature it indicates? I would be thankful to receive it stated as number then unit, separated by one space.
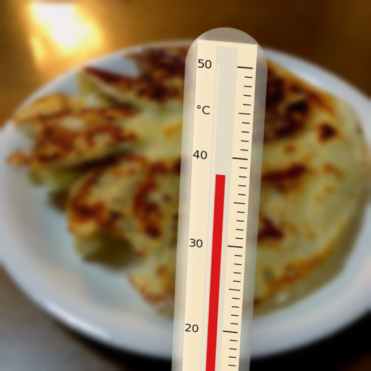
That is 38 °C
